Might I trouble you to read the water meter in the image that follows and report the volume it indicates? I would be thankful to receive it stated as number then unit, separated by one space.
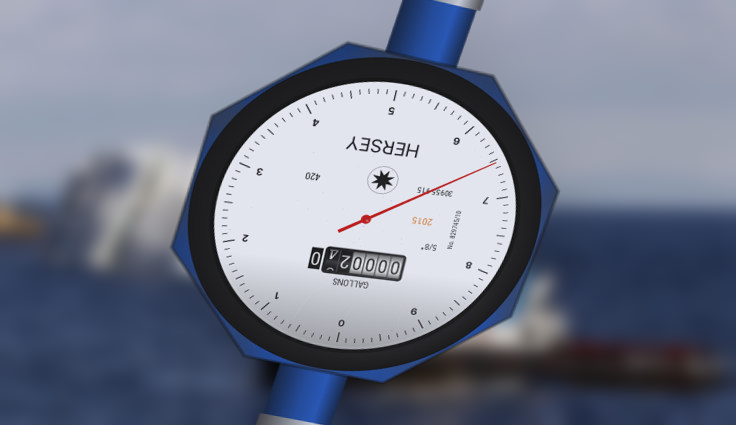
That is 236.5 gal
